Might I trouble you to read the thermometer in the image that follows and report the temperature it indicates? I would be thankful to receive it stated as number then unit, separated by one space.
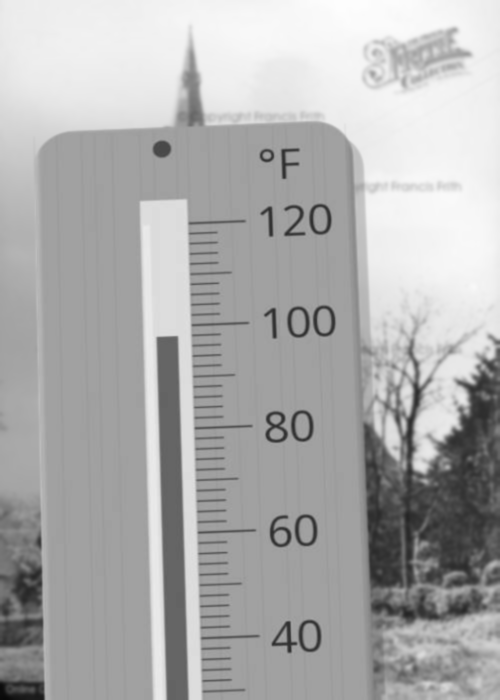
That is 98 °F
